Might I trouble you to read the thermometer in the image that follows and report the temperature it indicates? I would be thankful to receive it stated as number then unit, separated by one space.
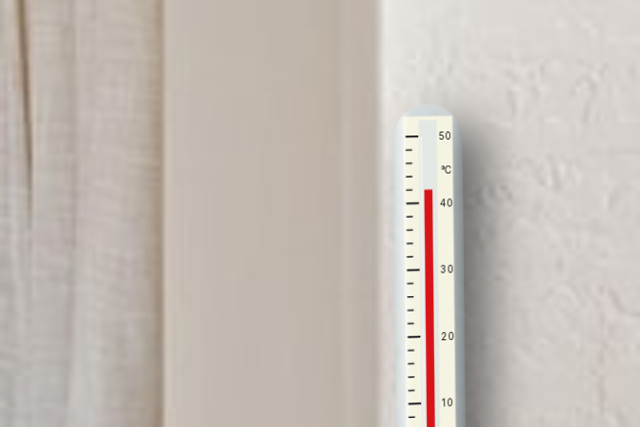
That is 42 °C
